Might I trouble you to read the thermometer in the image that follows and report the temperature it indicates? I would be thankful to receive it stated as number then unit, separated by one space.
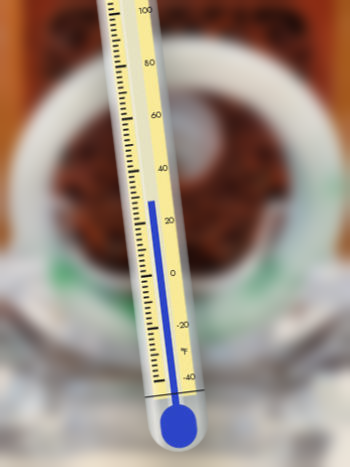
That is 28 °F
